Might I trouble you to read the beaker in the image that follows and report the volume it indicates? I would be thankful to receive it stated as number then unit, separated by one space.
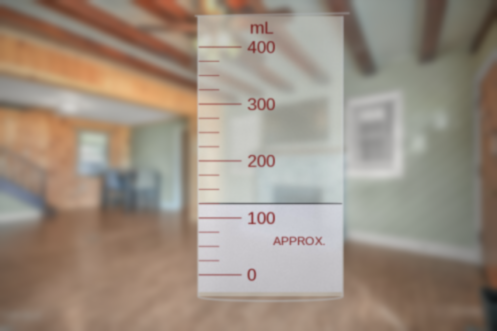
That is 125 mL
